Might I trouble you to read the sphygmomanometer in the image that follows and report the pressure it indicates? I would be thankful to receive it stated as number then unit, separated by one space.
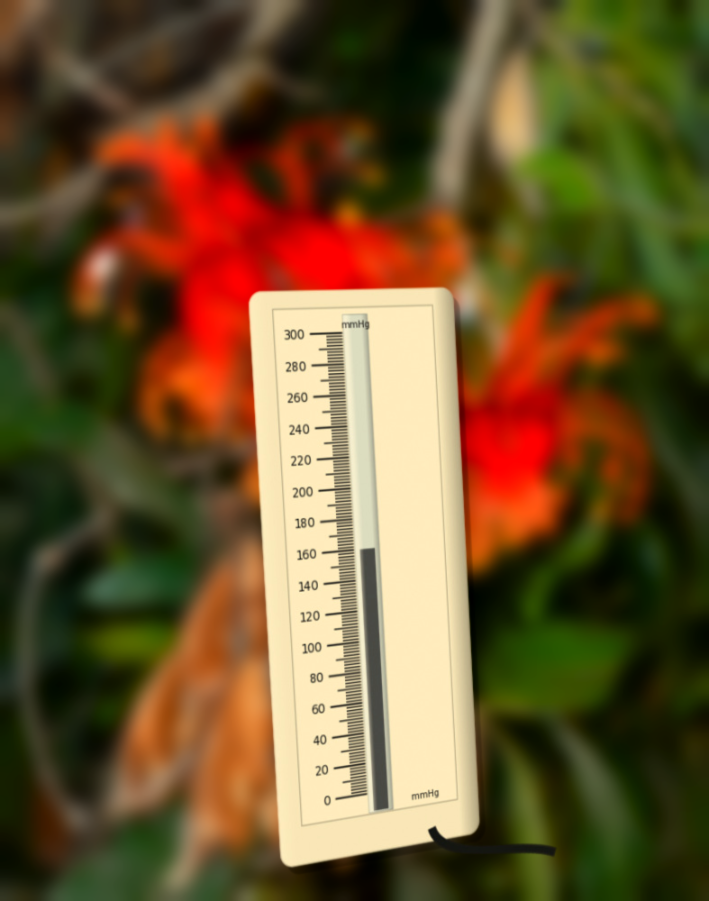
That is 160 mmHg
